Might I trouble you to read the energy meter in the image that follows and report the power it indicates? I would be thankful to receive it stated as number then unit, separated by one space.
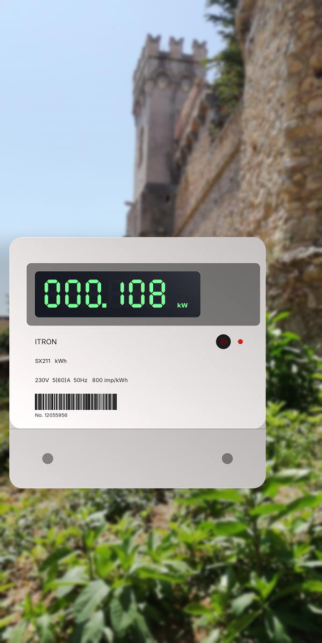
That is 0.108 kW
